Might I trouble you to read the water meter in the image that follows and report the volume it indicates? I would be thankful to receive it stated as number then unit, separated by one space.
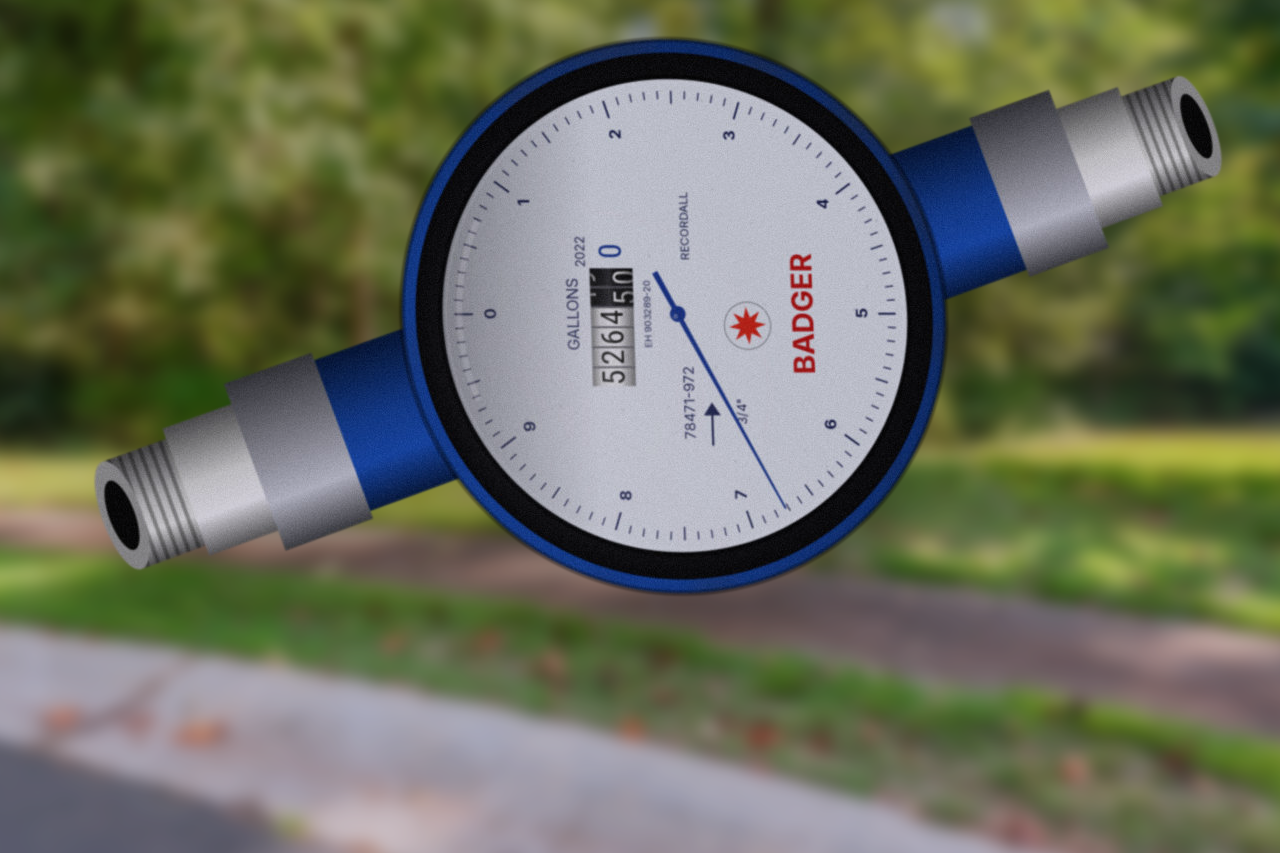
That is 5264496.7 gal
